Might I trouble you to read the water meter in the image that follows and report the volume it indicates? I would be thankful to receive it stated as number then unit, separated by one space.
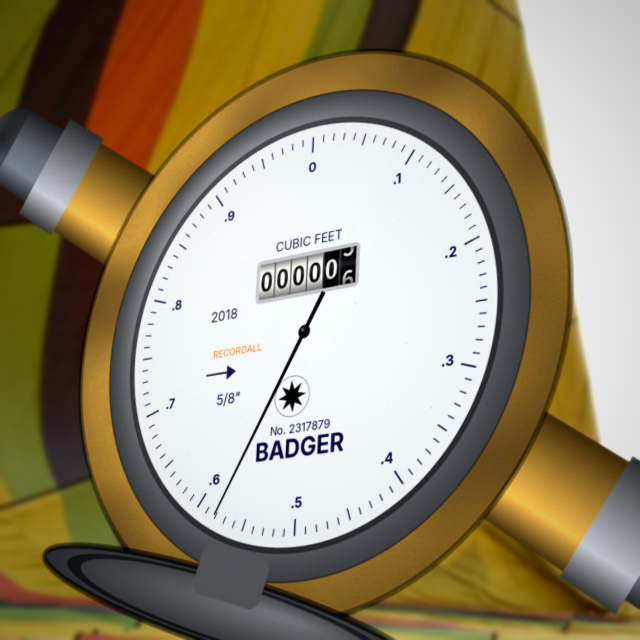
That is 5.58 ft³
